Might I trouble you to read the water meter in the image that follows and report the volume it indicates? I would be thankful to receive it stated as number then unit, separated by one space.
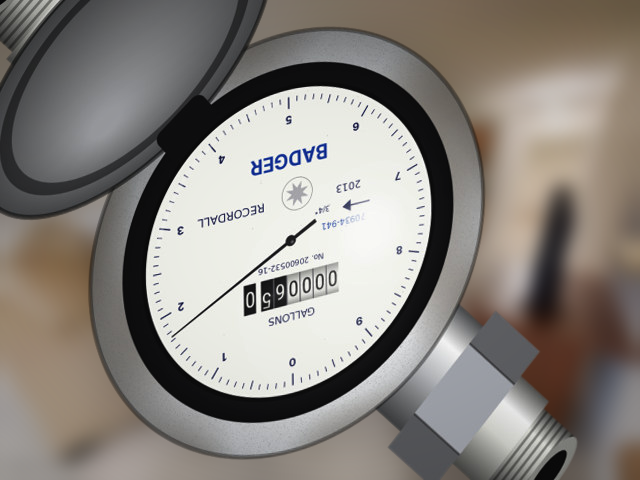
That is 651.7 gal
